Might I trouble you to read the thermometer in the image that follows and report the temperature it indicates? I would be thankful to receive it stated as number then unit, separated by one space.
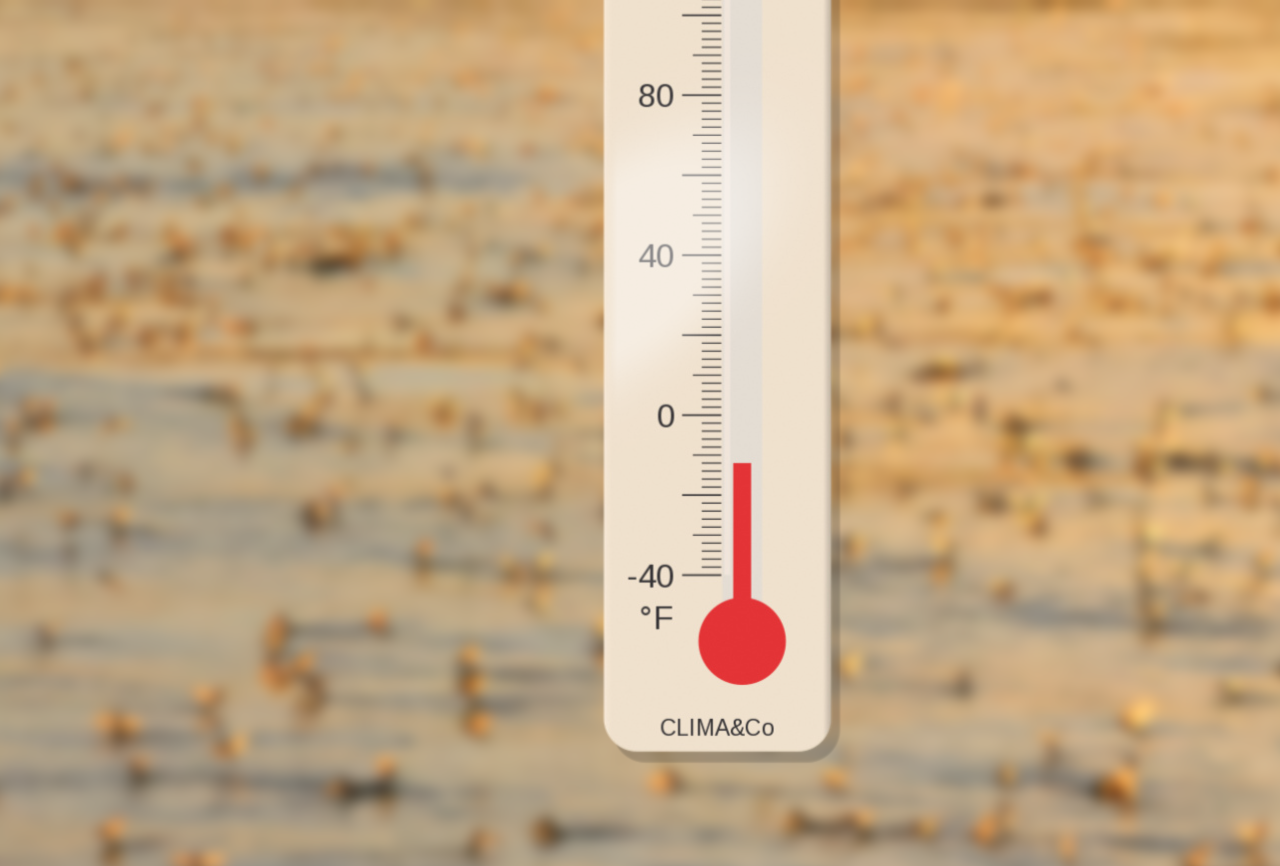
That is -12 °F
